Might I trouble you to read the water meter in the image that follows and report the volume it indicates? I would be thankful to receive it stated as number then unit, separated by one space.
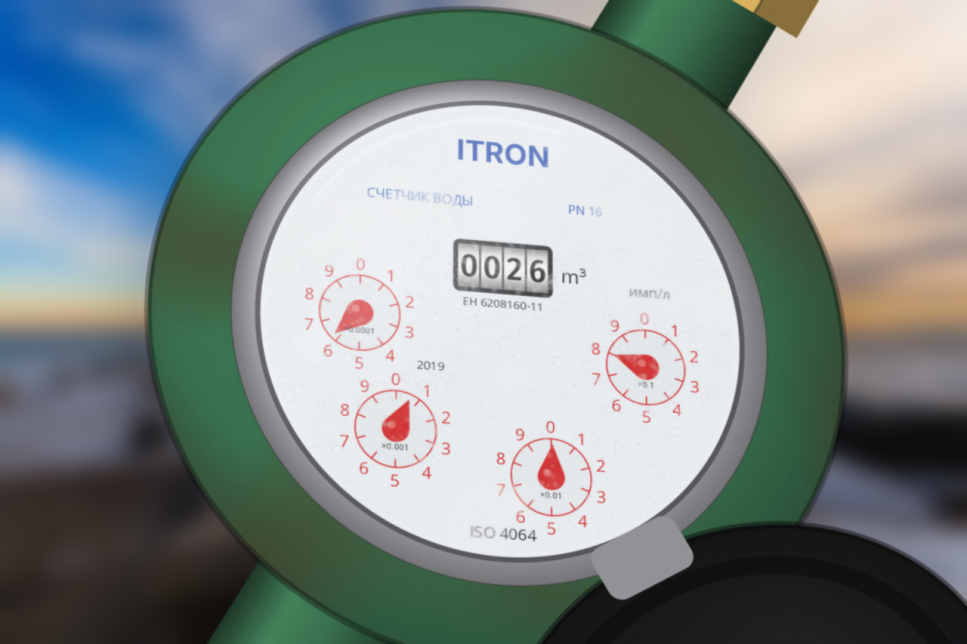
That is 26.8006 m³
